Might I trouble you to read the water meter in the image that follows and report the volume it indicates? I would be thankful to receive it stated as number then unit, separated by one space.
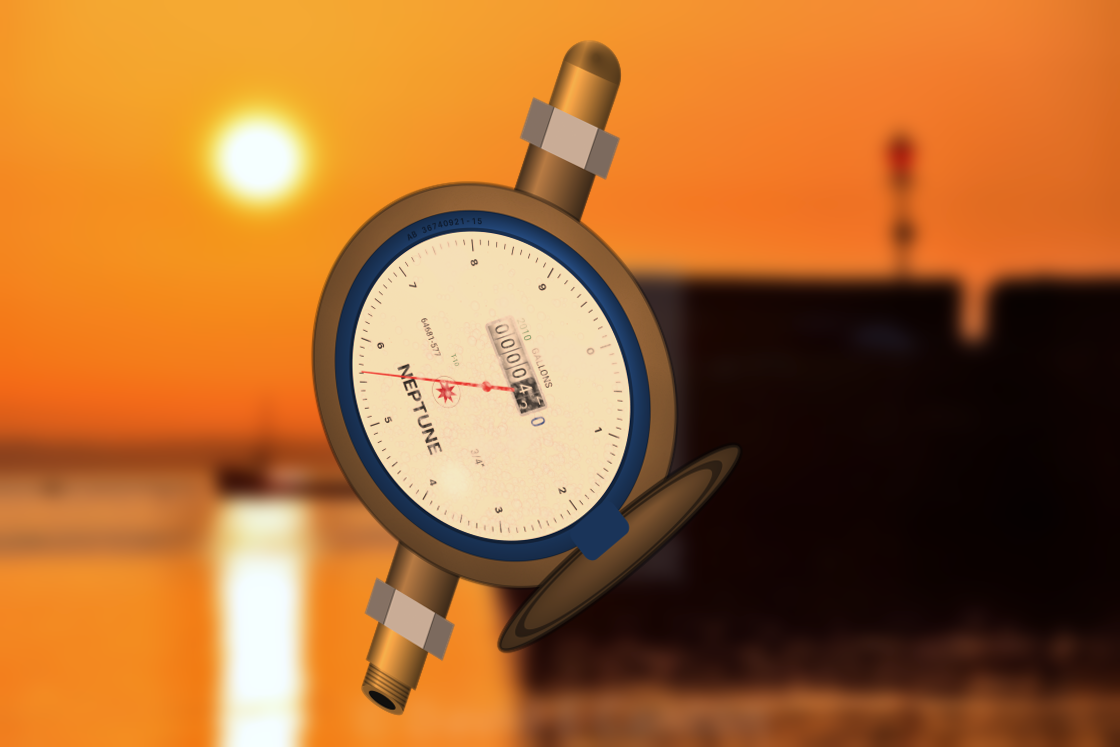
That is 425.6 gal
